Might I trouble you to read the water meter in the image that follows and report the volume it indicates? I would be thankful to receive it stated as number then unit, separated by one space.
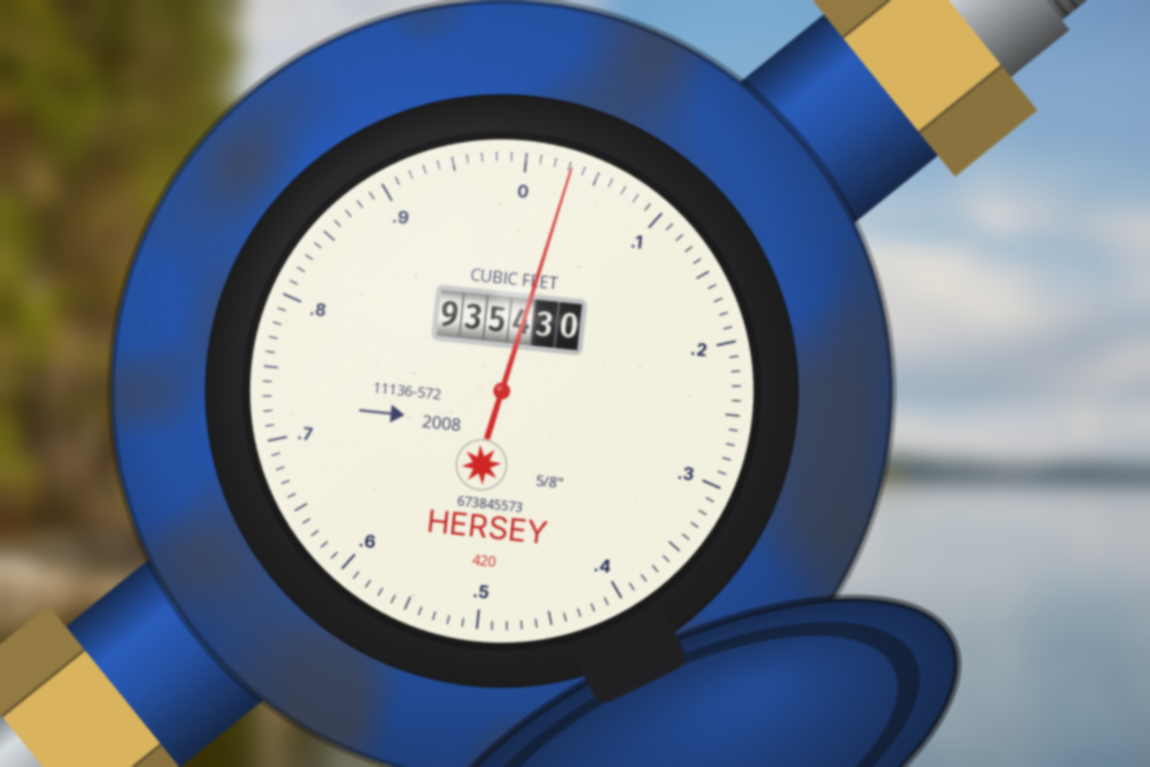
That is 935430.03 ft³
